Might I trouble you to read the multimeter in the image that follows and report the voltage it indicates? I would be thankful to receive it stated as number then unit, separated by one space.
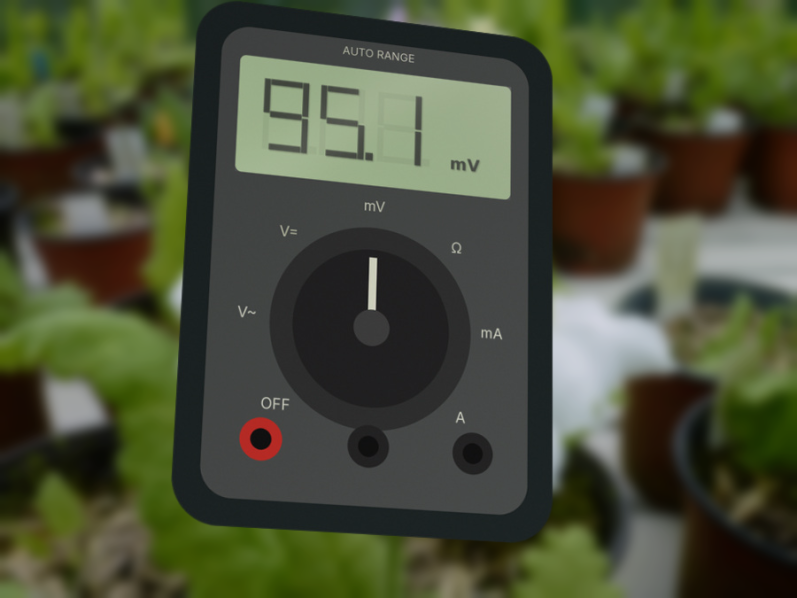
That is 95.1 mV
